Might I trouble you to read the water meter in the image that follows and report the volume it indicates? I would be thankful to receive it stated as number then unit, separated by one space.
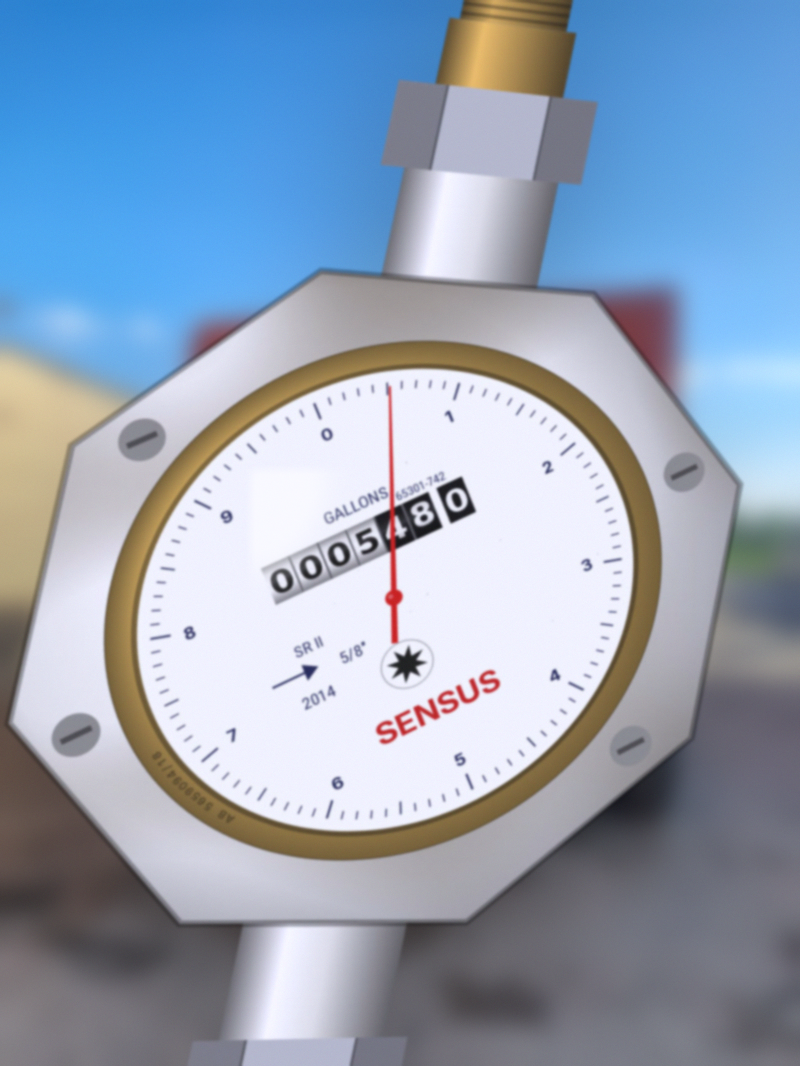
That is 5480.5 gal
